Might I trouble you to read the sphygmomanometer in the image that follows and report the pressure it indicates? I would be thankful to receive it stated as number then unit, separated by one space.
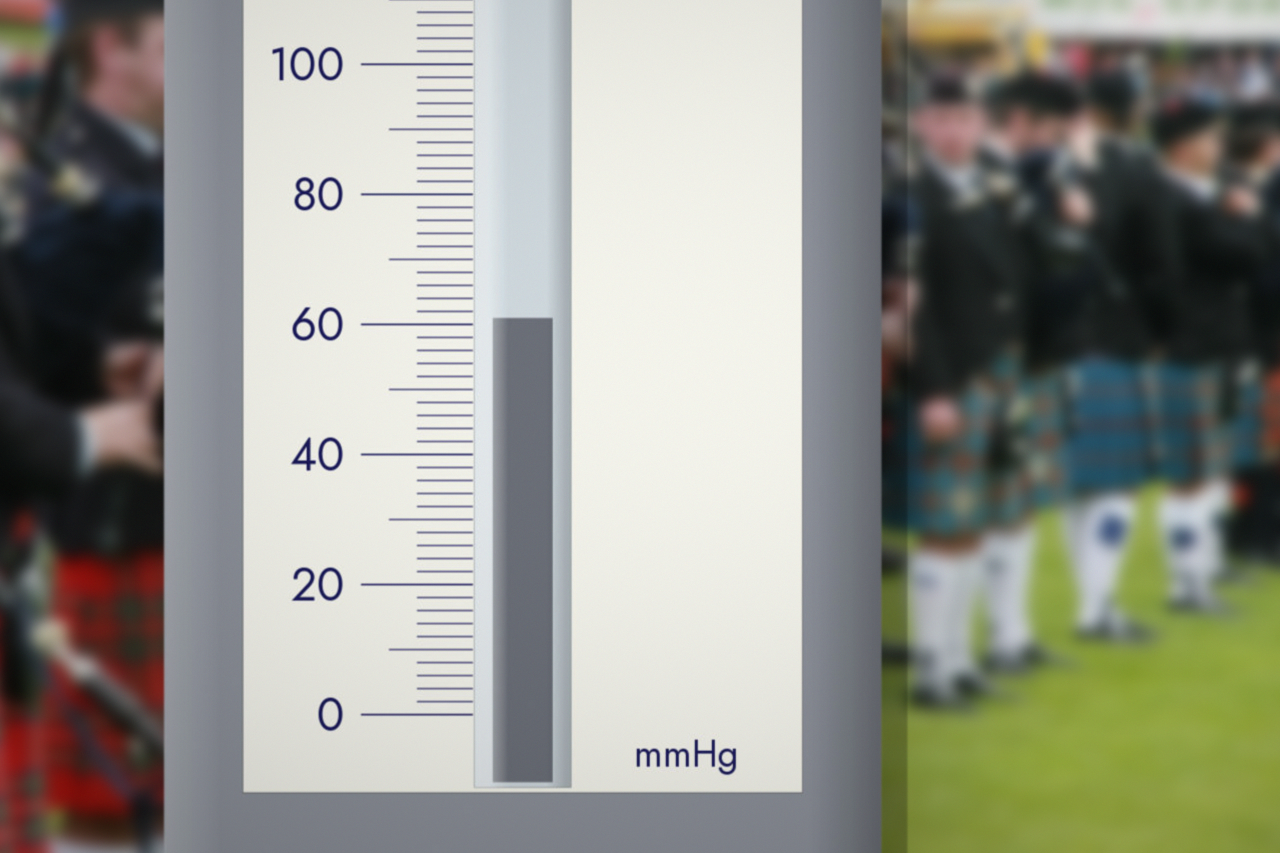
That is 61 mmHg
